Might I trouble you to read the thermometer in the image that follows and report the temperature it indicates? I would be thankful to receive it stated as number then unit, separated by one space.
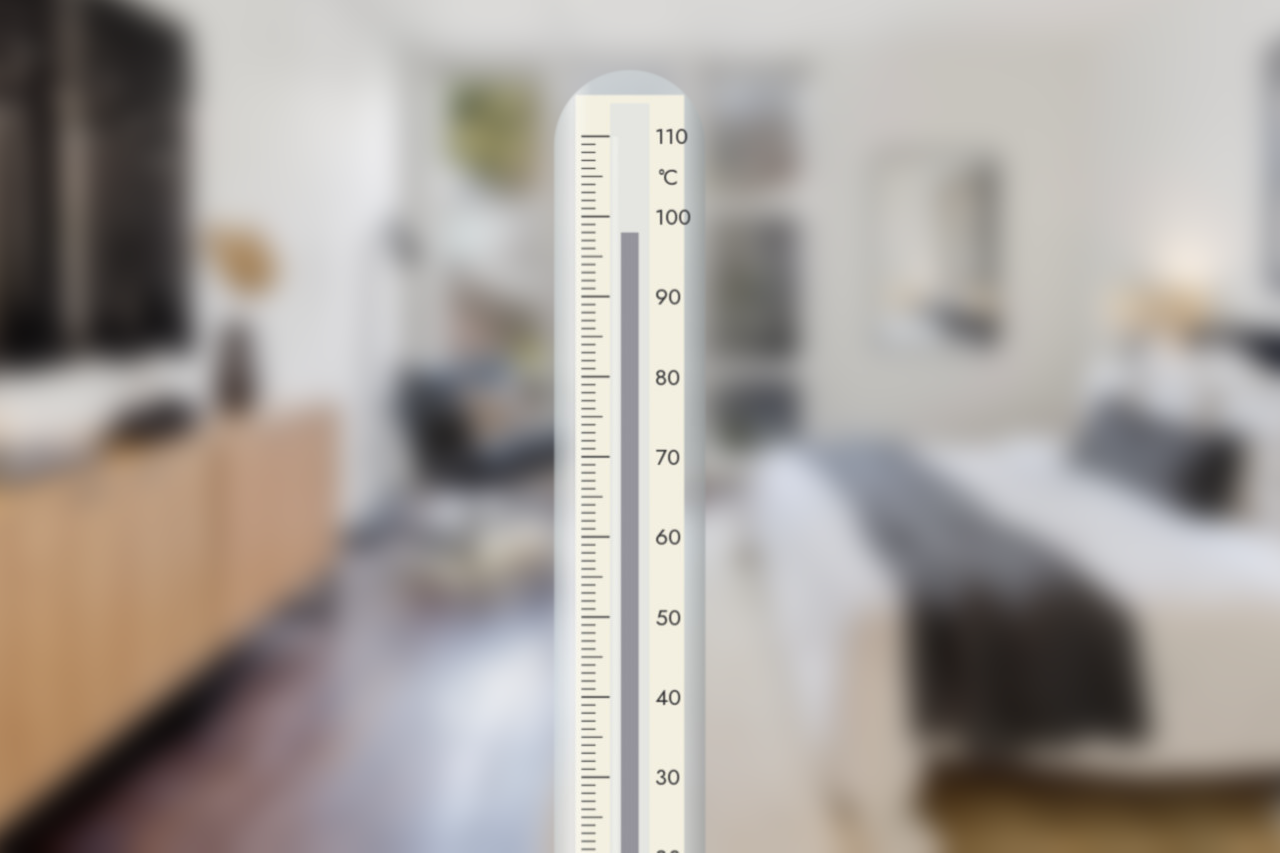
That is 98 °C
